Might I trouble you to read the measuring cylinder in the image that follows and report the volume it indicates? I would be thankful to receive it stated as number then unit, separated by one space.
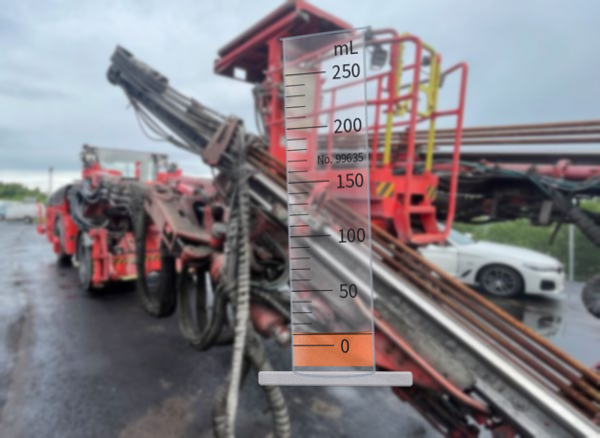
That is 10 mL
